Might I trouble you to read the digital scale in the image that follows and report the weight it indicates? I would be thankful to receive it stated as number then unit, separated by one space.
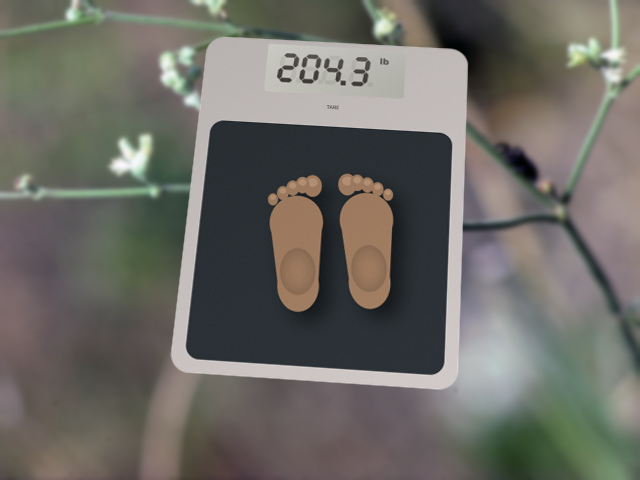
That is 204.3 lb
